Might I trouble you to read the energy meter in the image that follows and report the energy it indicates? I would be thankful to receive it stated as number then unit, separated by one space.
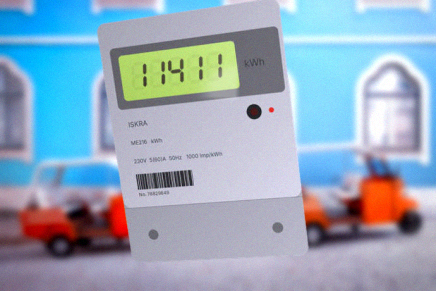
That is 11411 kWh
